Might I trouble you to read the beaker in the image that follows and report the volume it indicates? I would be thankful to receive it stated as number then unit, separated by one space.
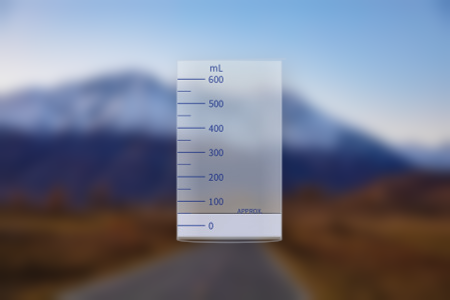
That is 50 mL
